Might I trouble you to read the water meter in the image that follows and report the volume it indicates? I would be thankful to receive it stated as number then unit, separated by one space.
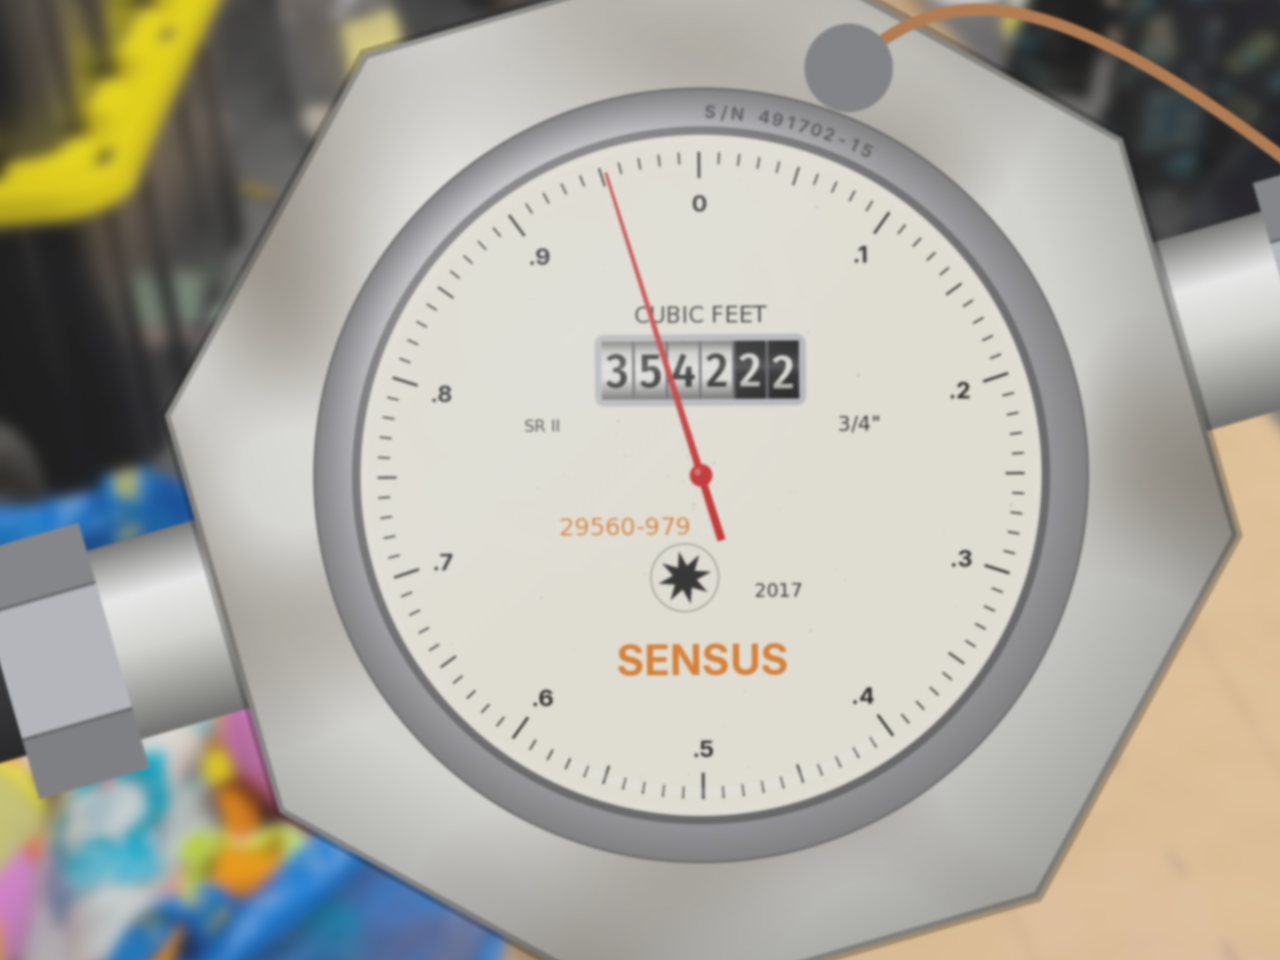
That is 354221.95 ft³
